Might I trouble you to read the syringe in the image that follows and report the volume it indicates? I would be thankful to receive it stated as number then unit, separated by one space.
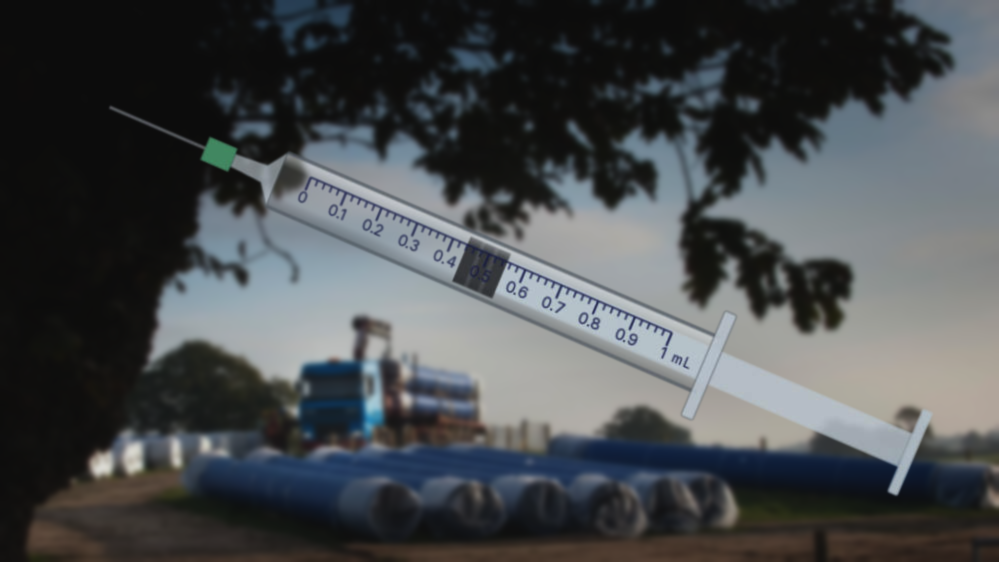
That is 0.44 mL
